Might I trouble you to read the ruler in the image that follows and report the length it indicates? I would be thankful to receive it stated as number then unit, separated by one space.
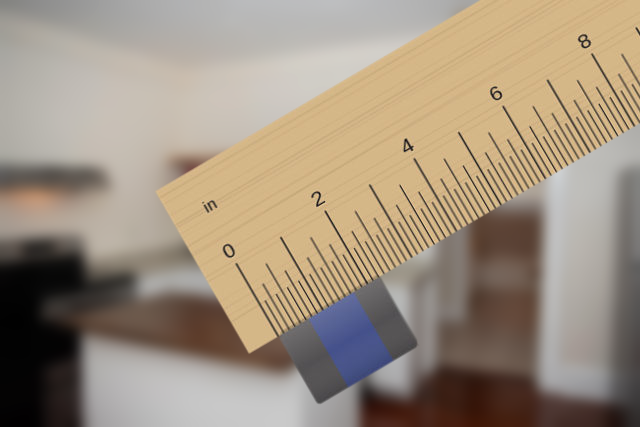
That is 2.25 in
